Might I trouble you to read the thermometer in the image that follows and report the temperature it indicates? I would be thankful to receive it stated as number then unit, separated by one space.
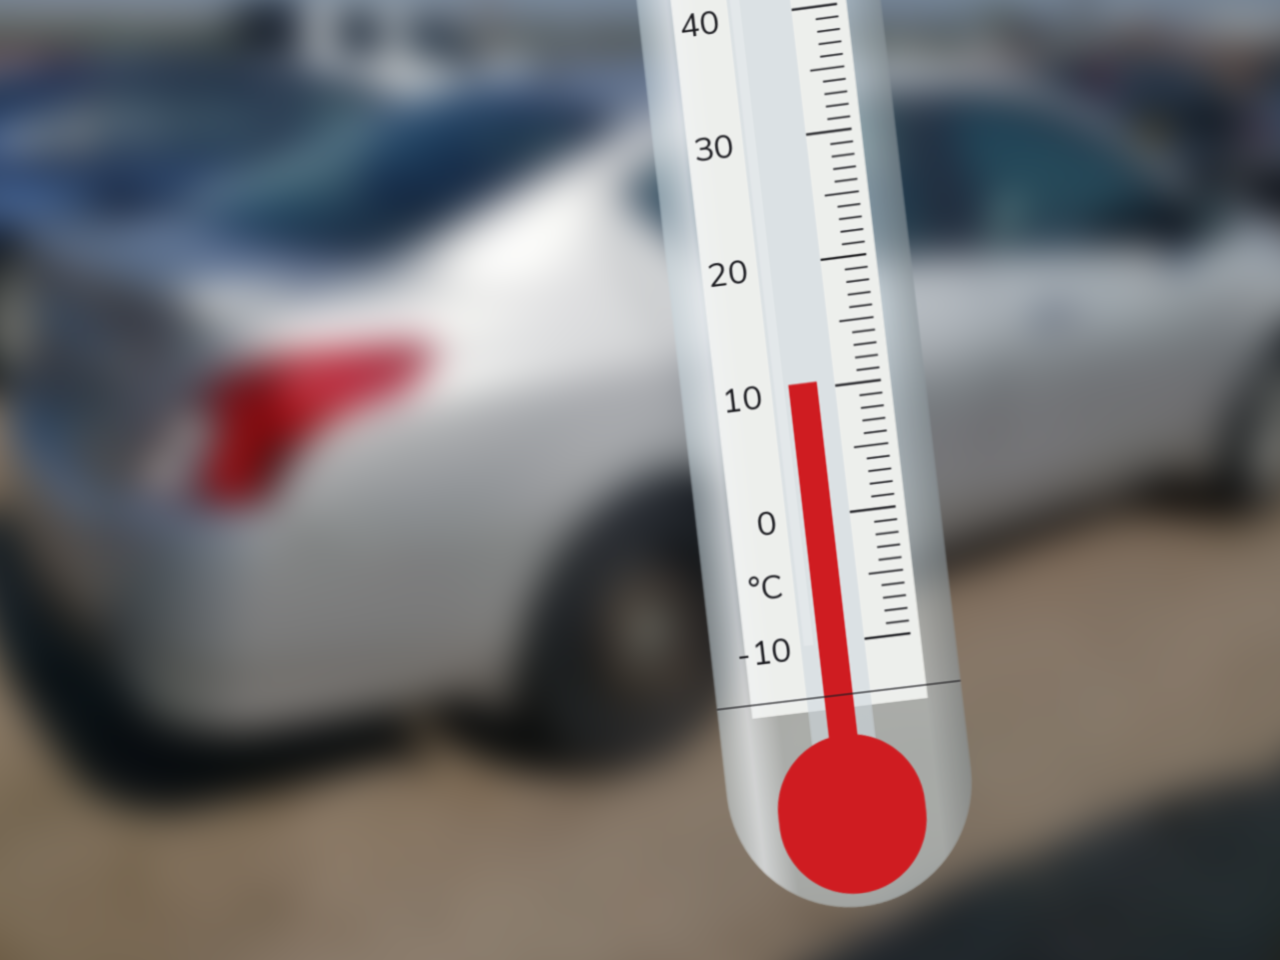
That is 10.5 °C
